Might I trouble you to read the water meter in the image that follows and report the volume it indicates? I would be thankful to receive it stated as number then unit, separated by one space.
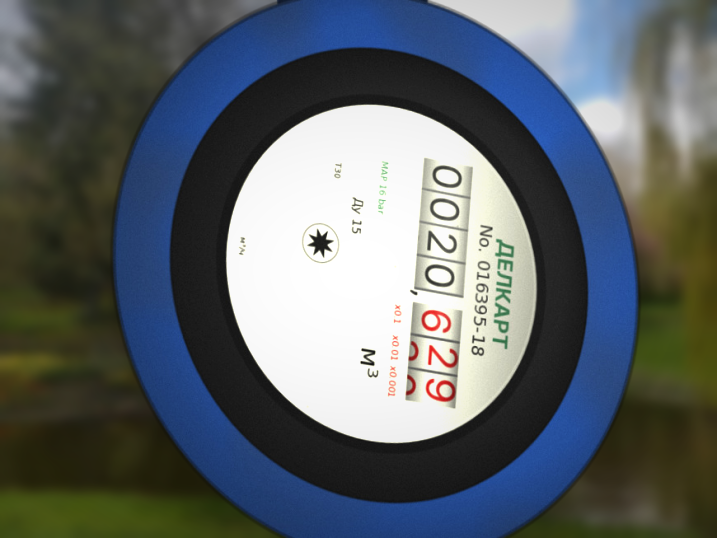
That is 20.629 m³
